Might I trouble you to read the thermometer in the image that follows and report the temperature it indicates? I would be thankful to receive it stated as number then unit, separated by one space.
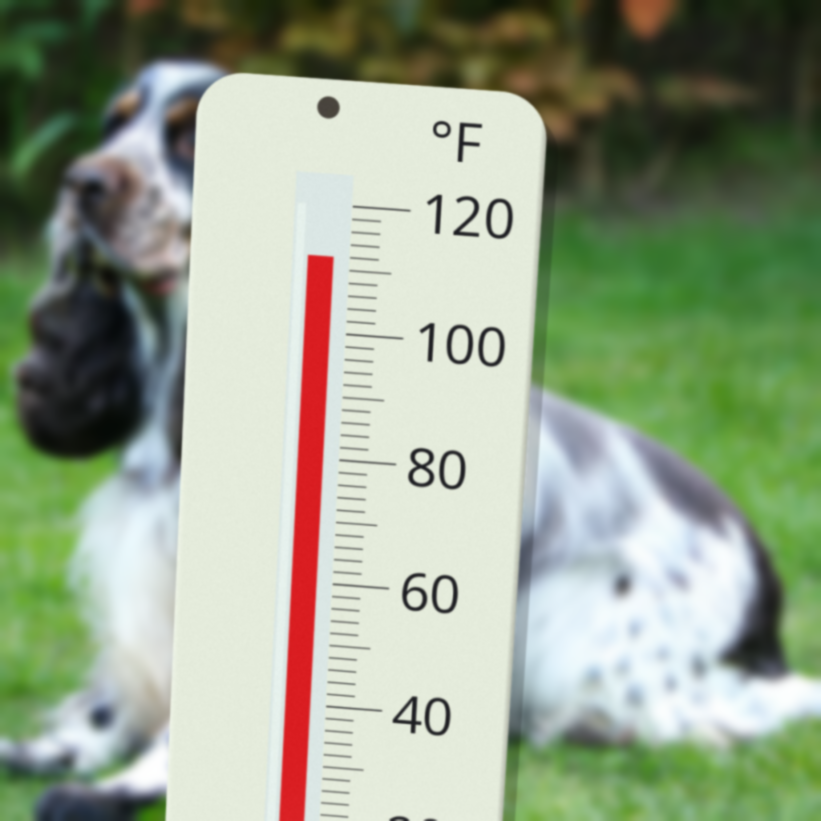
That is 112 °F
